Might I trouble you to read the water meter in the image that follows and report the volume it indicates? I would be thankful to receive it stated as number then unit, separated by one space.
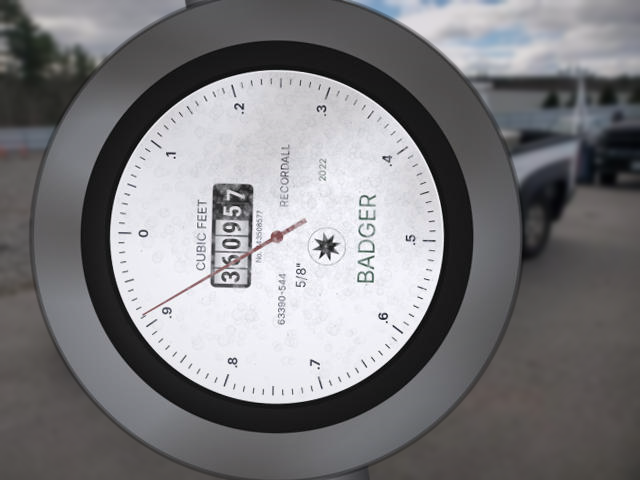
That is 360956.91 ft³
